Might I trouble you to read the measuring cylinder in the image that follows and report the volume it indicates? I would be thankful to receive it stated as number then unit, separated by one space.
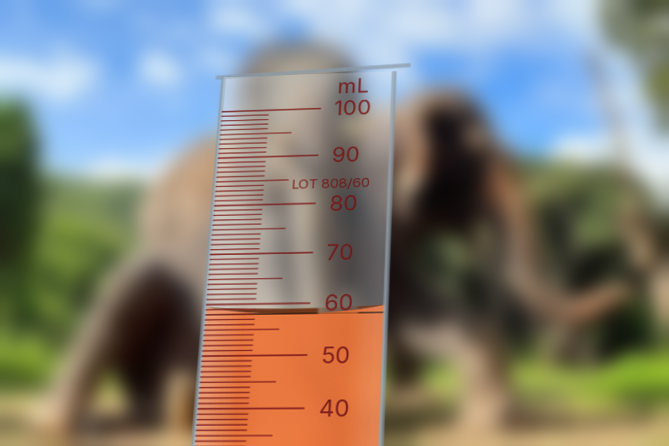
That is 58 mL
